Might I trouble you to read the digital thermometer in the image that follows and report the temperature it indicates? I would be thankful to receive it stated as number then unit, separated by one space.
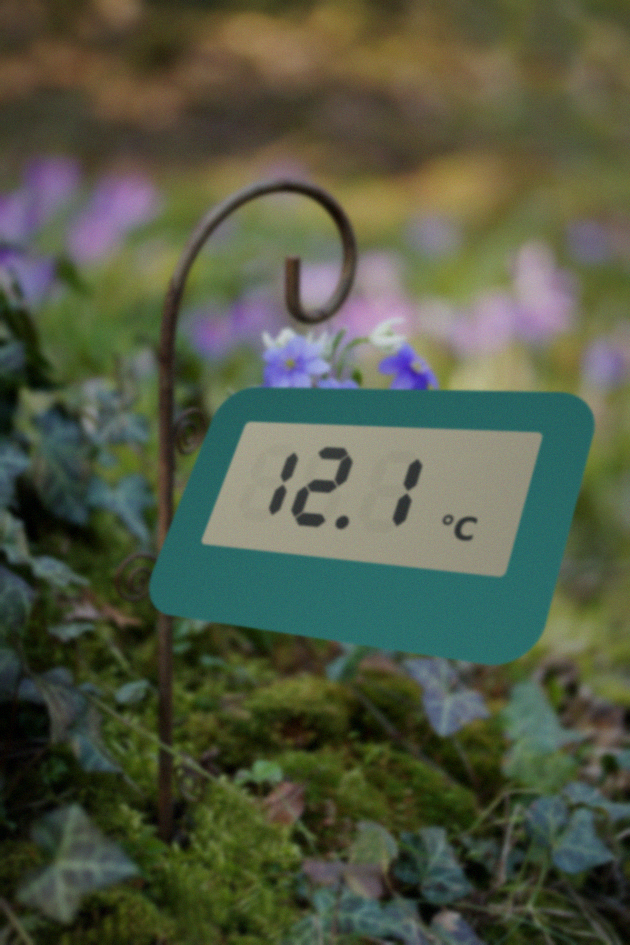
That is 12.1 °C
